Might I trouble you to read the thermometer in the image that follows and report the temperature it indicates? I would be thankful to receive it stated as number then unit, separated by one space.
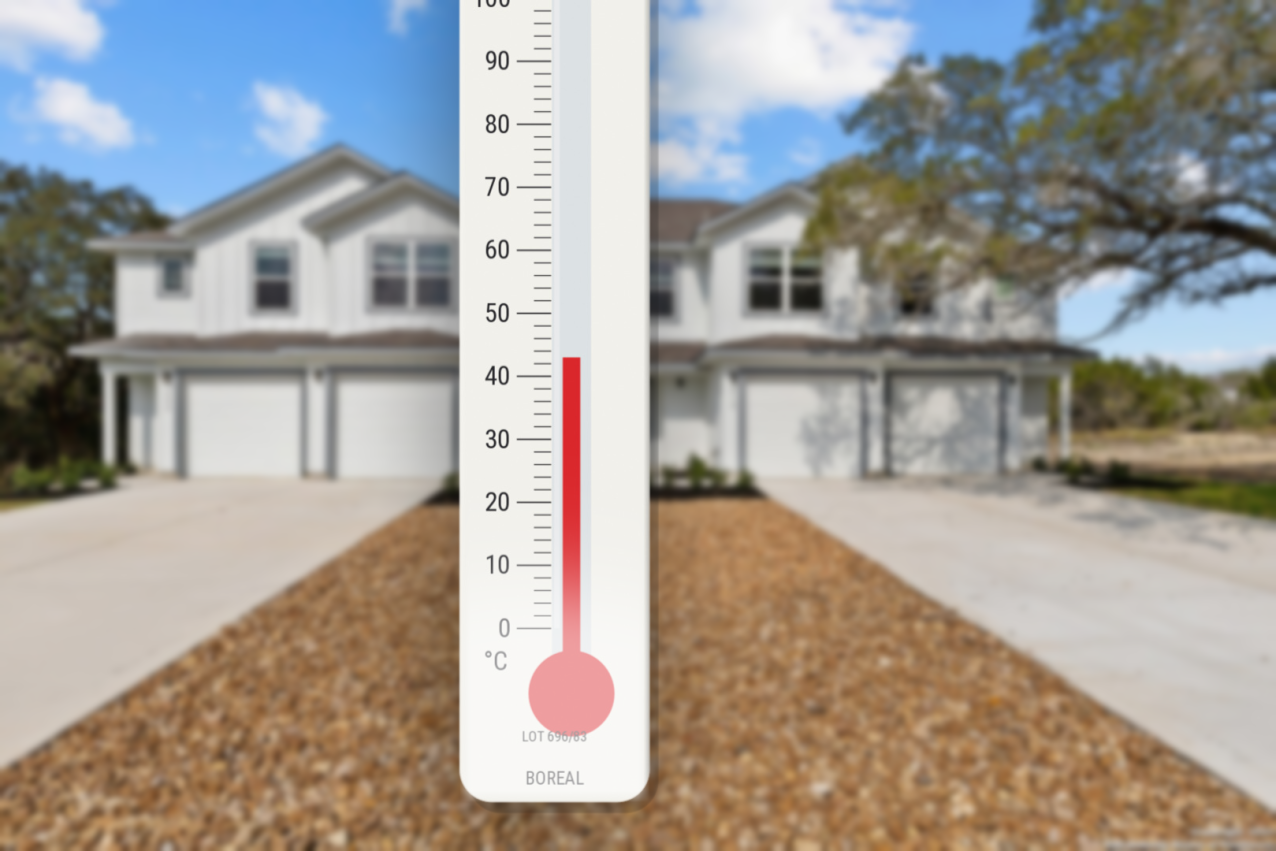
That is 43 °C
